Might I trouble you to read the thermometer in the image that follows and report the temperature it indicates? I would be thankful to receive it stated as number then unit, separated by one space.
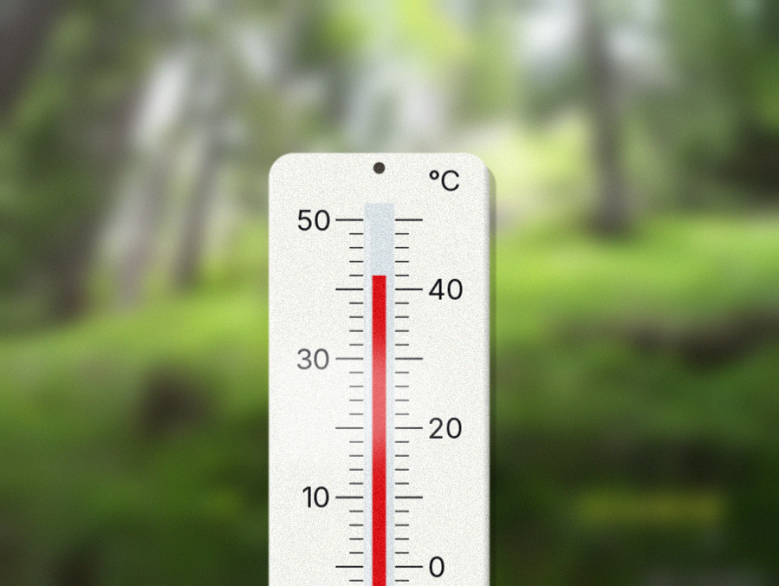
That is 42 °C
